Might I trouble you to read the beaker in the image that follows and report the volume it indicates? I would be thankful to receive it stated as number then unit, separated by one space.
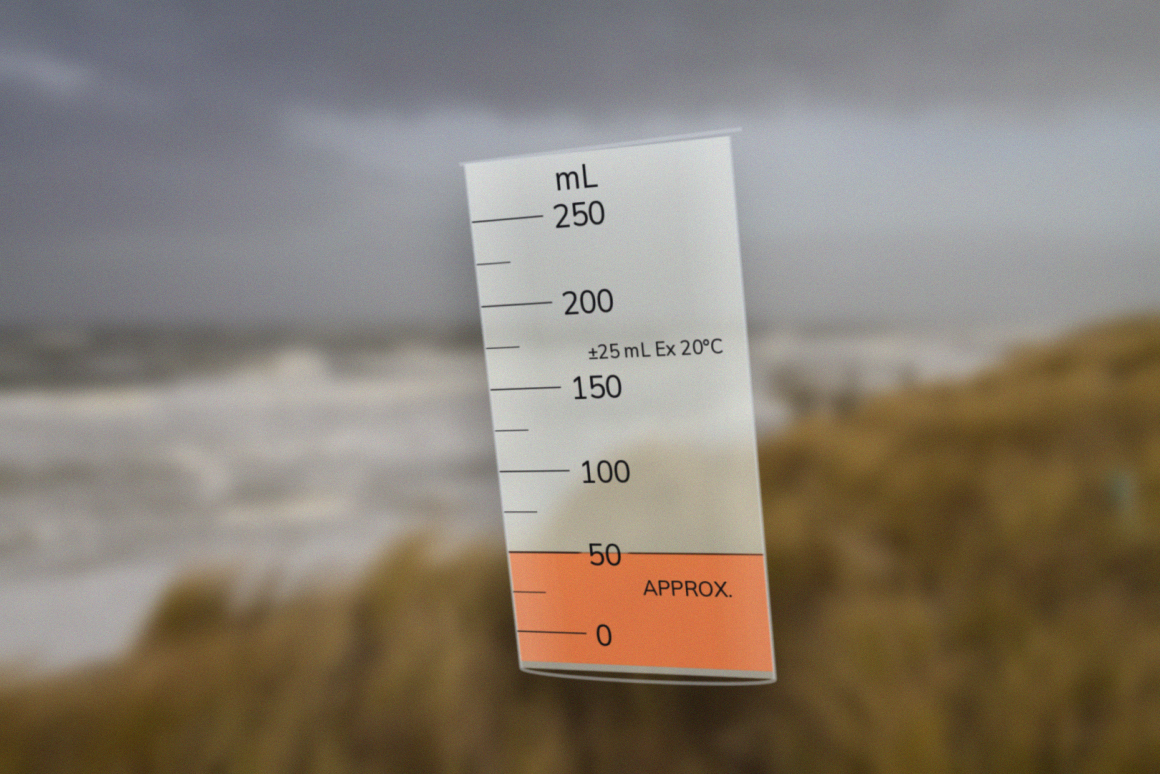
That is 50 mL
